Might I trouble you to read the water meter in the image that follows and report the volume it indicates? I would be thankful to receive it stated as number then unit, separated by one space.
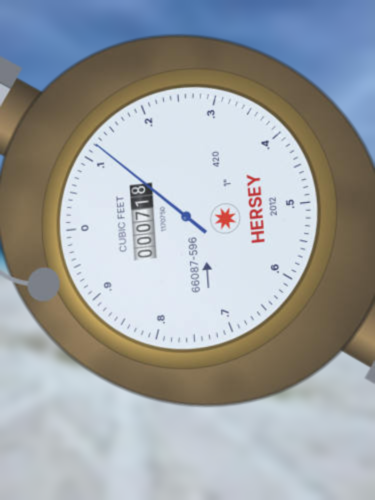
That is 718.12 ft³
